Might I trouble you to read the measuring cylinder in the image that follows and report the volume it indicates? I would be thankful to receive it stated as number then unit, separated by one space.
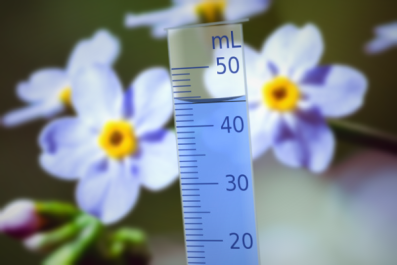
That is 44 mL
